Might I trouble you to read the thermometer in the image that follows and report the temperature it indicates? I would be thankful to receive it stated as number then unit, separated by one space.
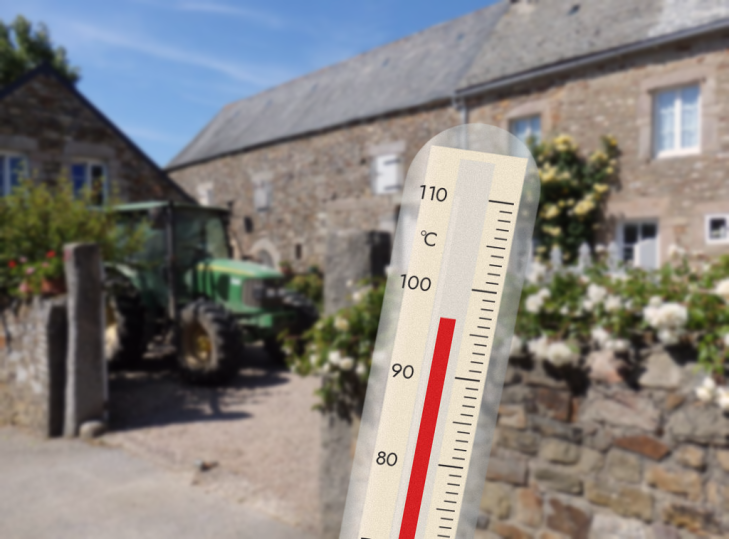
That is 96.5 °C
